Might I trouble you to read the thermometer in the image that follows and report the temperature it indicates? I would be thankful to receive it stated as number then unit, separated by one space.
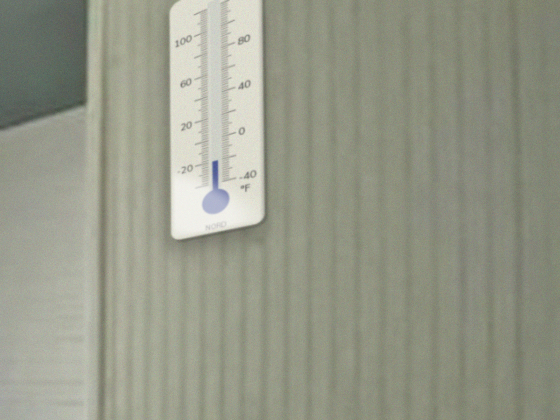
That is -20 °F
